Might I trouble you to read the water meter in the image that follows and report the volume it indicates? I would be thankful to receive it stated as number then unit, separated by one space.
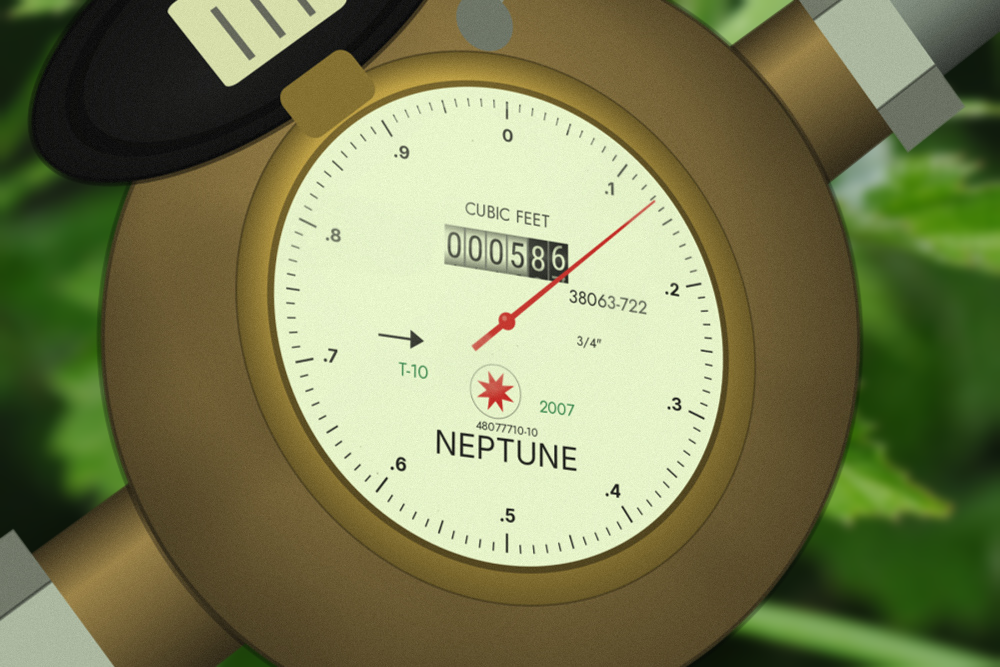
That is 586.13 ft³
